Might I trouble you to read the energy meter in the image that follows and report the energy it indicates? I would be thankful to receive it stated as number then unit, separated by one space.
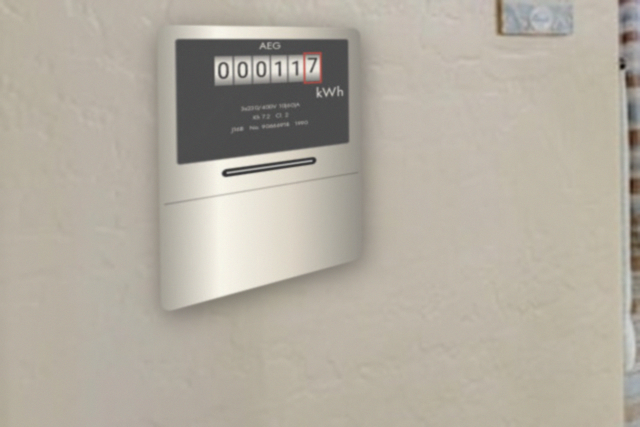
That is 11.7 kWh
